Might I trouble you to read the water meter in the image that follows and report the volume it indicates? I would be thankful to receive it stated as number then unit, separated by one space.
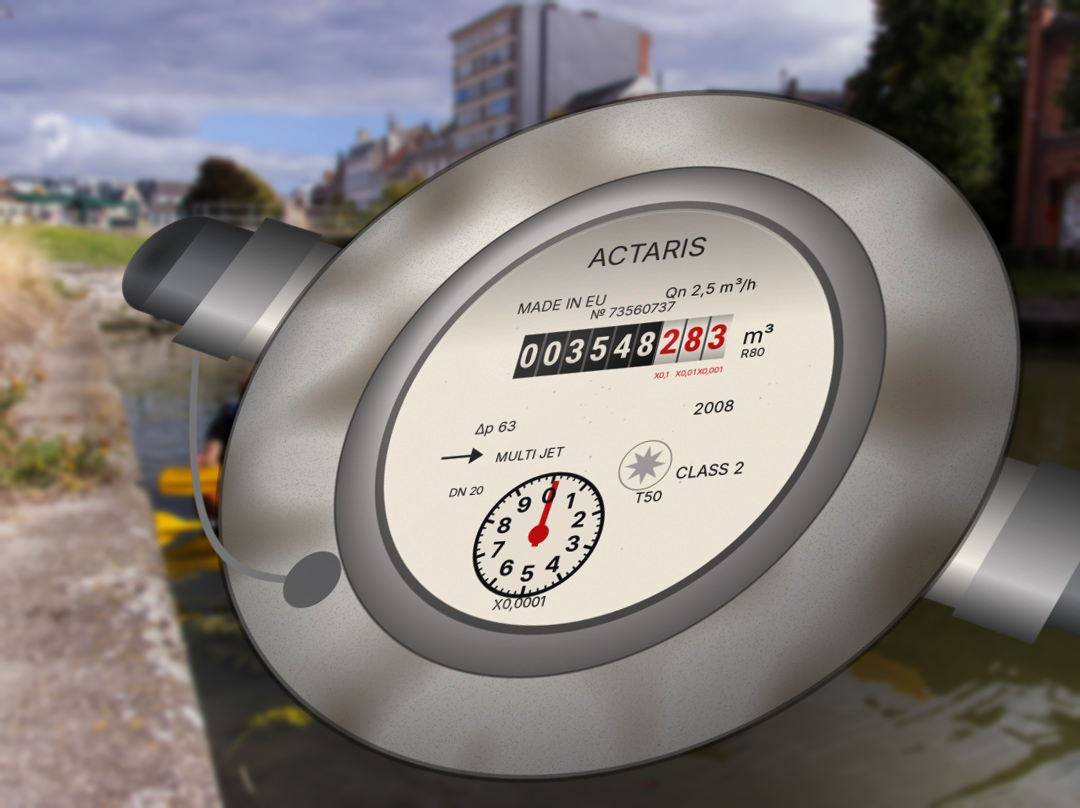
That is 3548.2830 m³
